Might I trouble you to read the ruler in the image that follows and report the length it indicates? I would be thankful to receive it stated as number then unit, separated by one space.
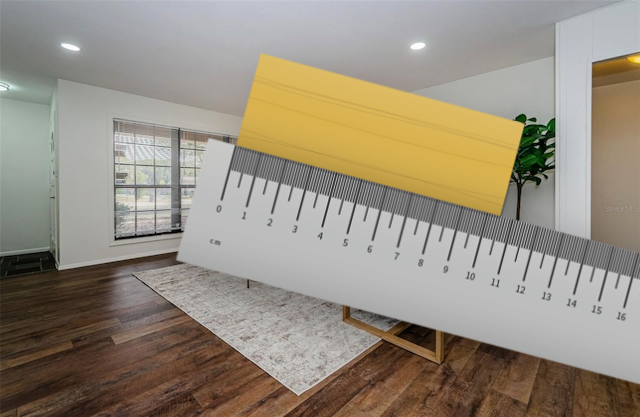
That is 10.5 cm
